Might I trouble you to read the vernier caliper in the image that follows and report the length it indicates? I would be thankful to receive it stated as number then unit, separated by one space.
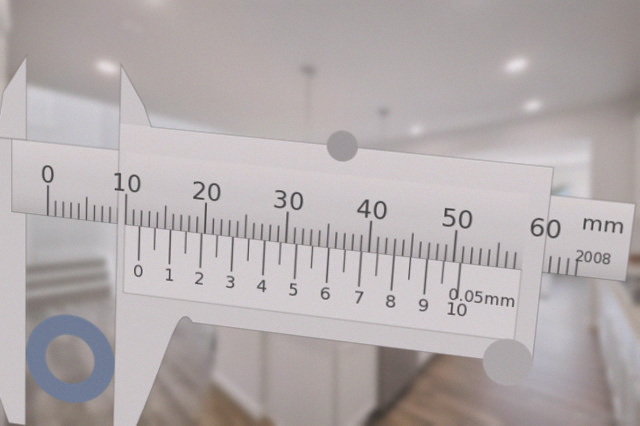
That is 11.8 mm
